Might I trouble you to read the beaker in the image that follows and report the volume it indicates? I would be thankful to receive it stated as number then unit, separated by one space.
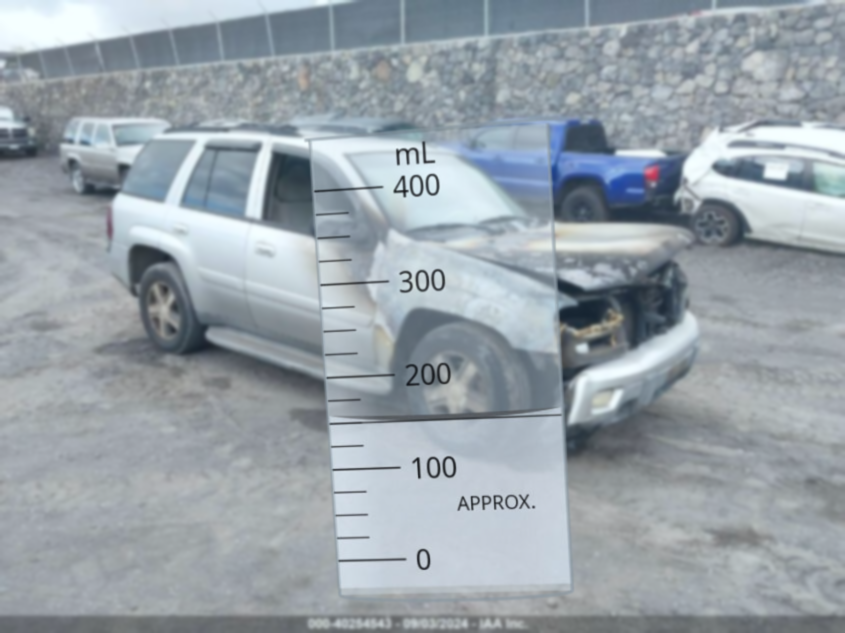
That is 150 mL
